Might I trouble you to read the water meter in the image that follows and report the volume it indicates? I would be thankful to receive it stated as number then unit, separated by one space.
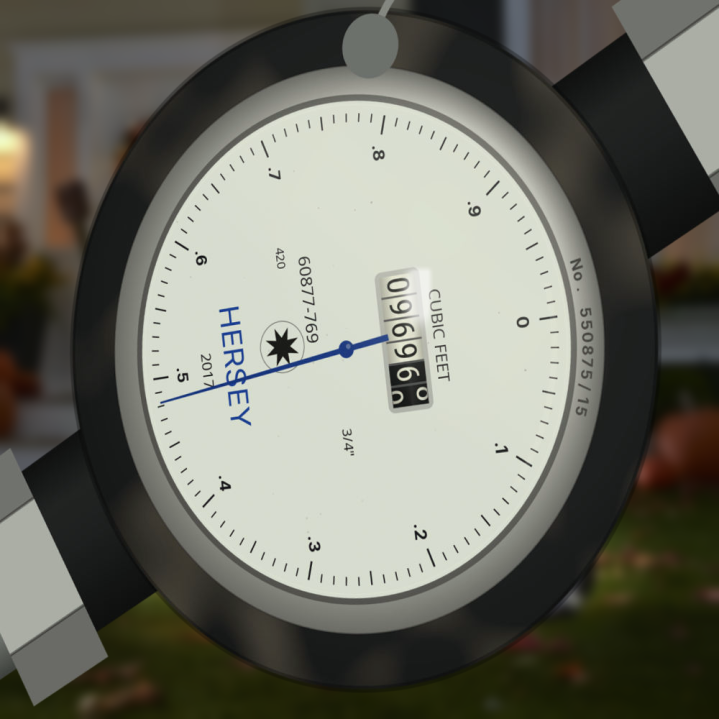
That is 96968.48 ft³
